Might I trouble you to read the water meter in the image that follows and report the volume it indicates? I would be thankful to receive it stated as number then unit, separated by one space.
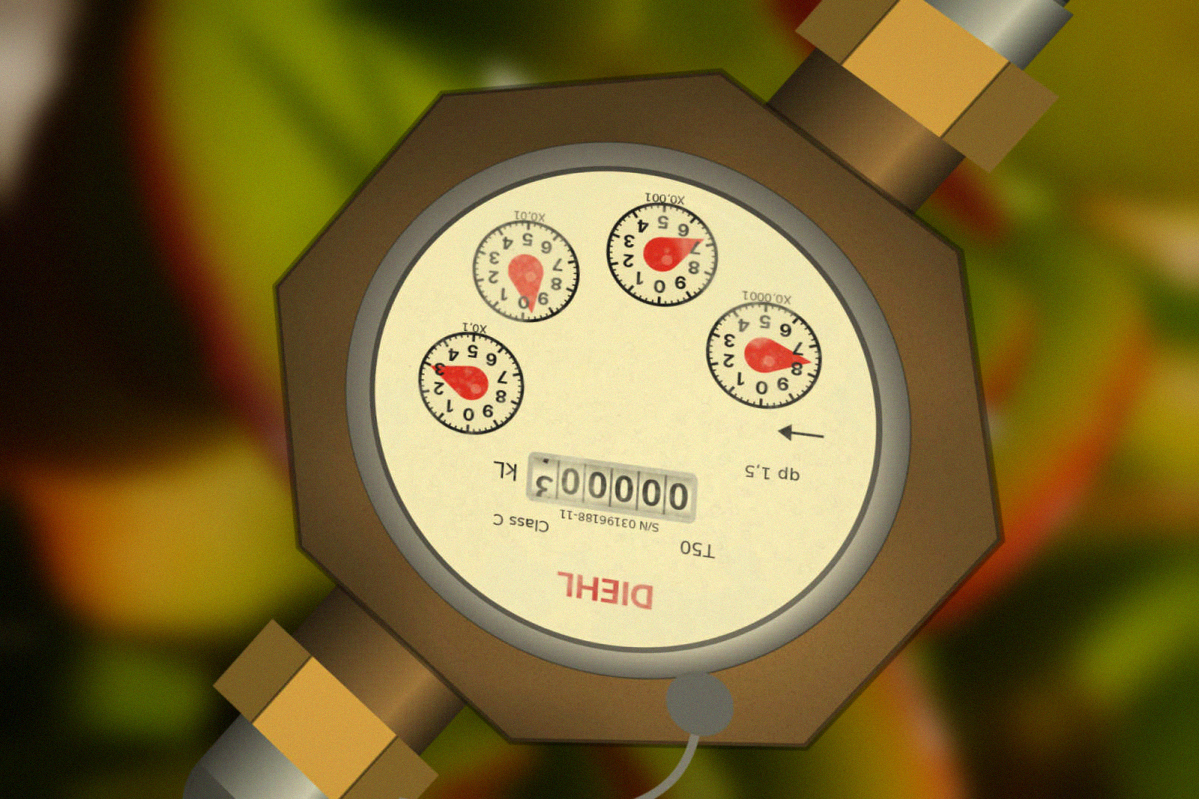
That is 3.2967 kL
